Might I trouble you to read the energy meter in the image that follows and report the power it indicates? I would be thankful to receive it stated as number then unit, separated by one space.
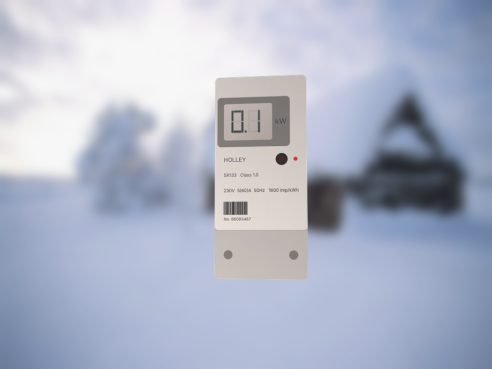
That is 0.1 kW
